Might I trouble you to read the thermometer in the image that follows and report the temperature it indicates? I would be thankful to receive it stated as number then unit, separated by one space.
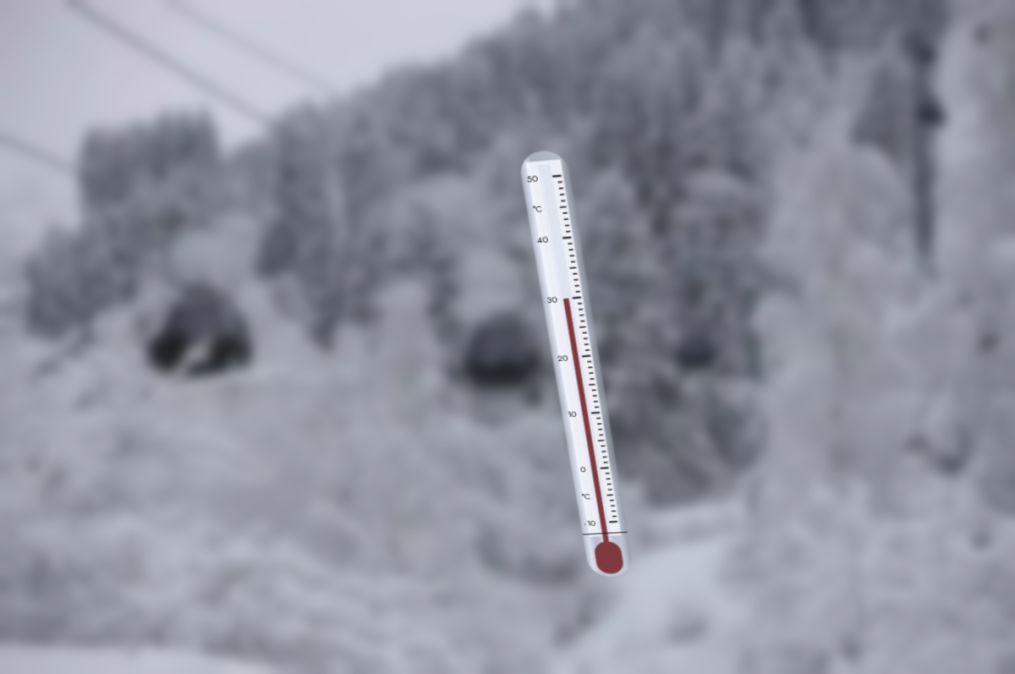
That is 30 °C
